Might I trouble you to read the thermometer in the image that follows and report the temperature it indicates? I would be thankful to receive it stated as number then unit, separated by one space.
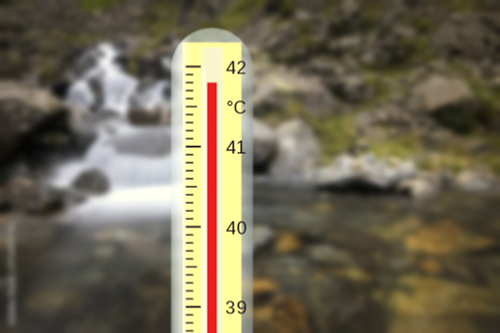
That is 41.8 °C
